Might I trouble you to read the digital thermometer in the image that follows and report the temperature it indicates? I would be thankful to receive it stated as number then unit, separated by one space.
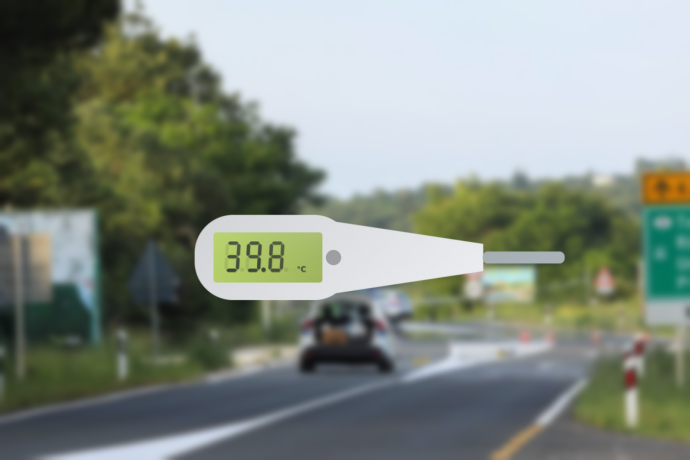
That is 39.8 °C
